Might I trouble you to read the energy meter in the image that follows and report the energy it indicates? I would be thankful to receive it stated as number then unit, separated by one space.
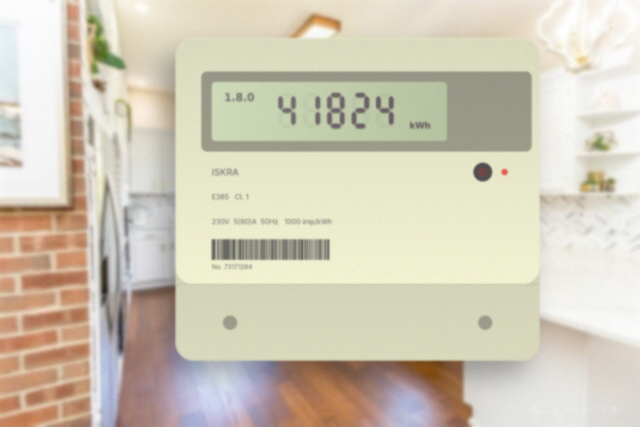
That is 41824 kWh
